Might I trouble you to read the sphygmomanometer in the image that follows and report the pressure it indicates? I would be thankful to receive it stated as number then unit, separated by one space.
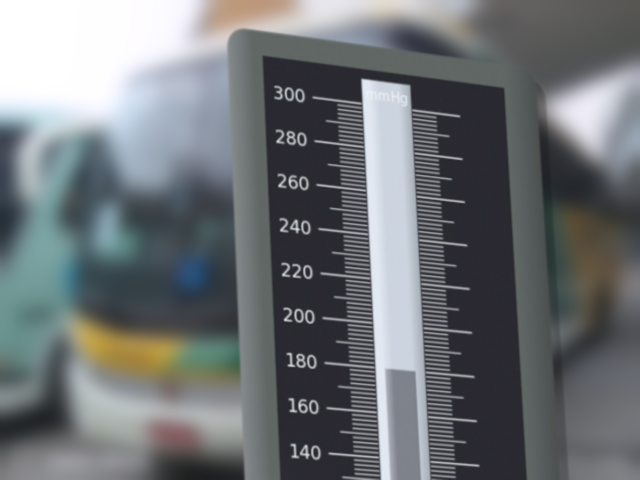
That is 180 mmHg
